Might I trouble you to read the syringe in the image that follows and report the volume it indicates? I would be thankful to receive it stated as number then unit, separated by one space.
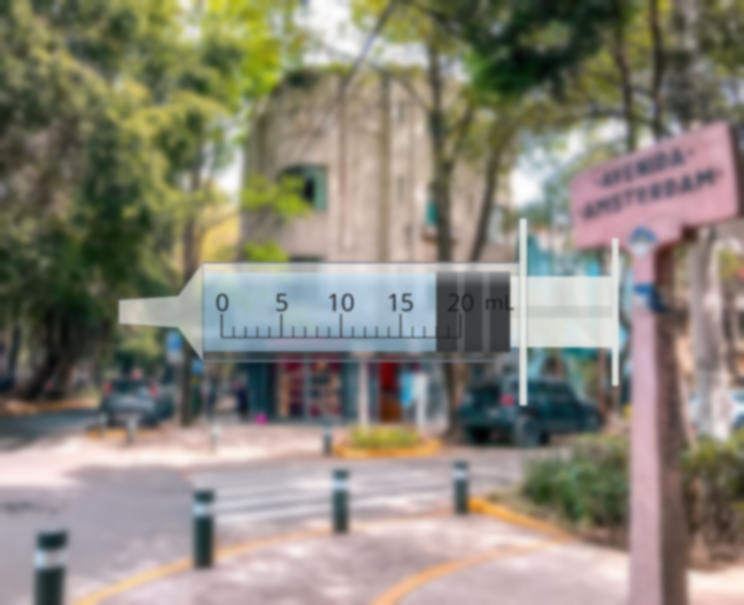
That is 18 mL
